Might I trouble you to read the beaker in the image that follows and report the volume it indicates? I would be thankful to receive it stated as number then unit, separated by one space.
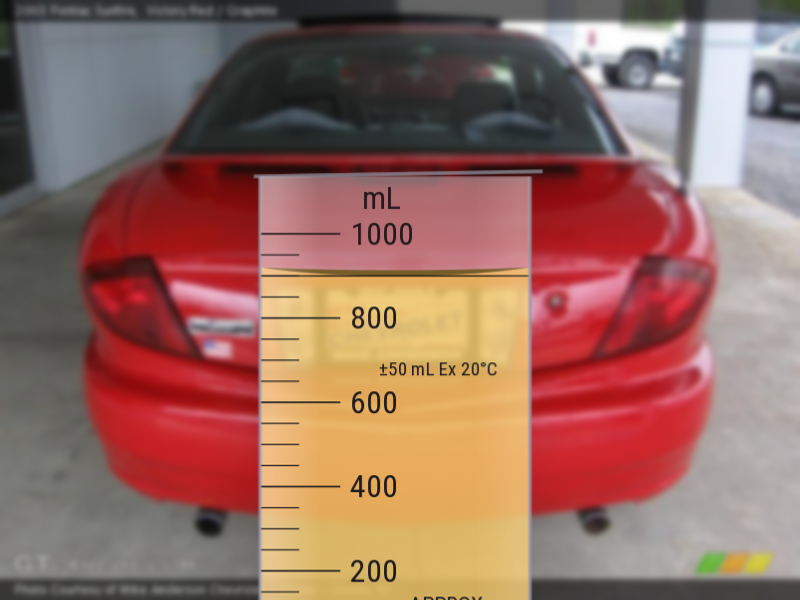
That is 900 mL
